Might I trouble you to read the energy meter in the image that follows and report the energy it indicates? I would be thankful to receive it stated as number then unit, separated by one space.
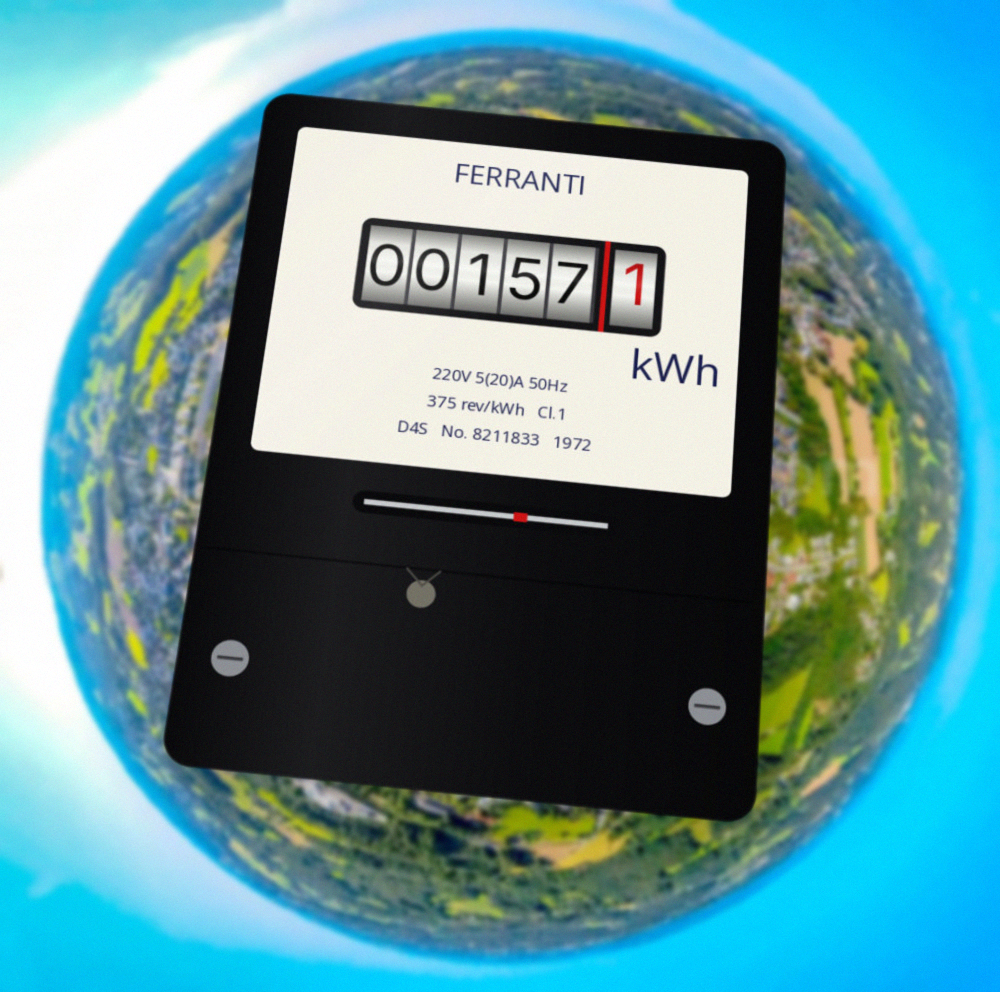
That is 157.1 kWh
